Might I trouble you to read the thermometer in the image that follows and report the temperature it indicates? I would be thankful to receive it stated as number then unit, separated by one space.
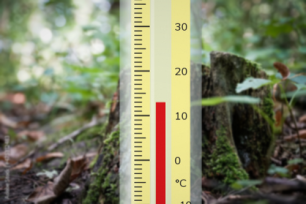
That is 13 °C
